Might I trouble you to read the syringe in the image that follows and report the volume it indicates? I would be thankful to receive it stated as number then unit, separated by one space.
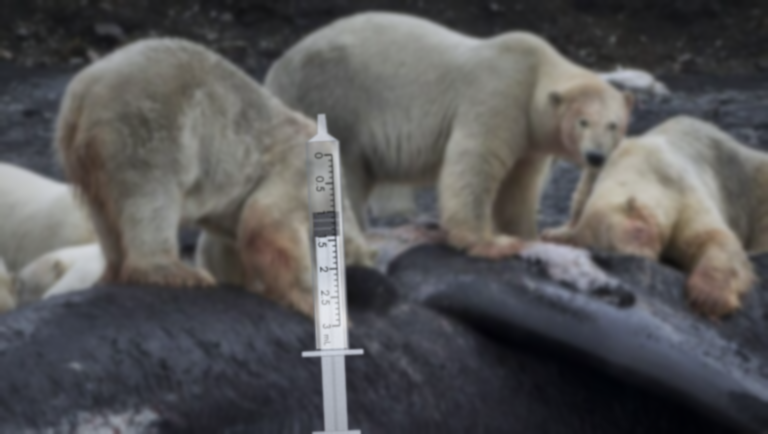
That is 1 mL
